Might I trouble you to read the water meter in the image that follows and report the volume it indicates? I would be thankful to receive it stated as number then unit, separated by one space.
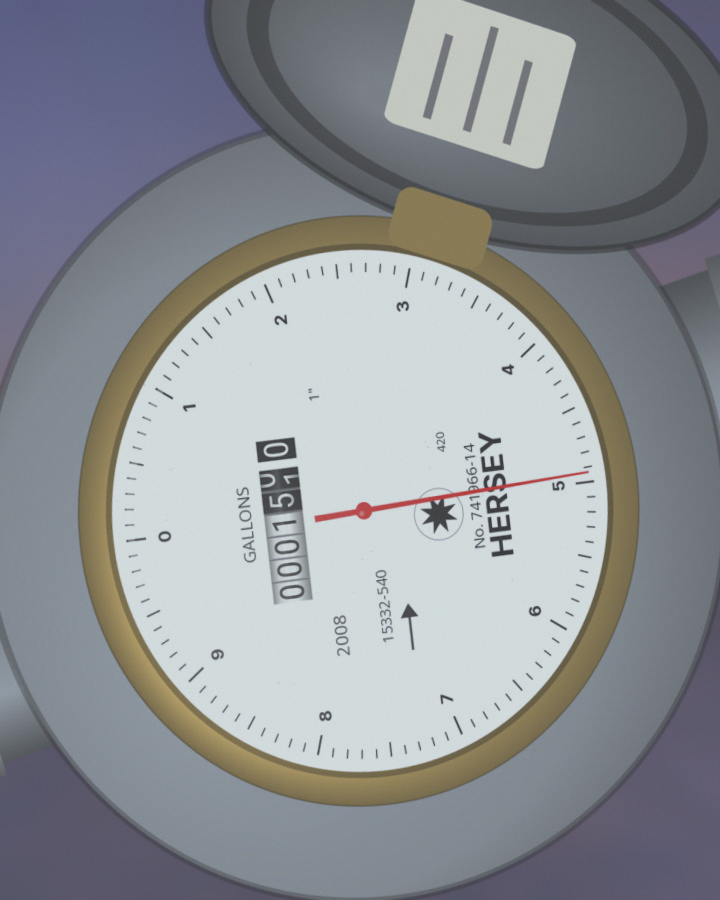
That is 1504.9 gal
